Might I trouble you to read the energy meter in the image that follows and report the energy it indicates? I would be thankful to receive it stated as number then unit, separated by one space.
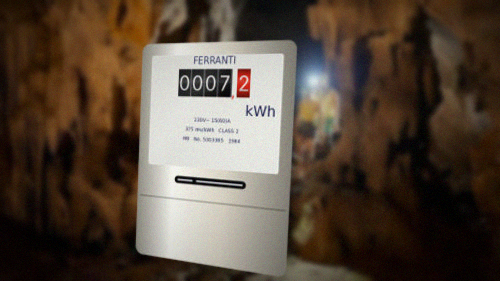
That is 7.2 kWh
